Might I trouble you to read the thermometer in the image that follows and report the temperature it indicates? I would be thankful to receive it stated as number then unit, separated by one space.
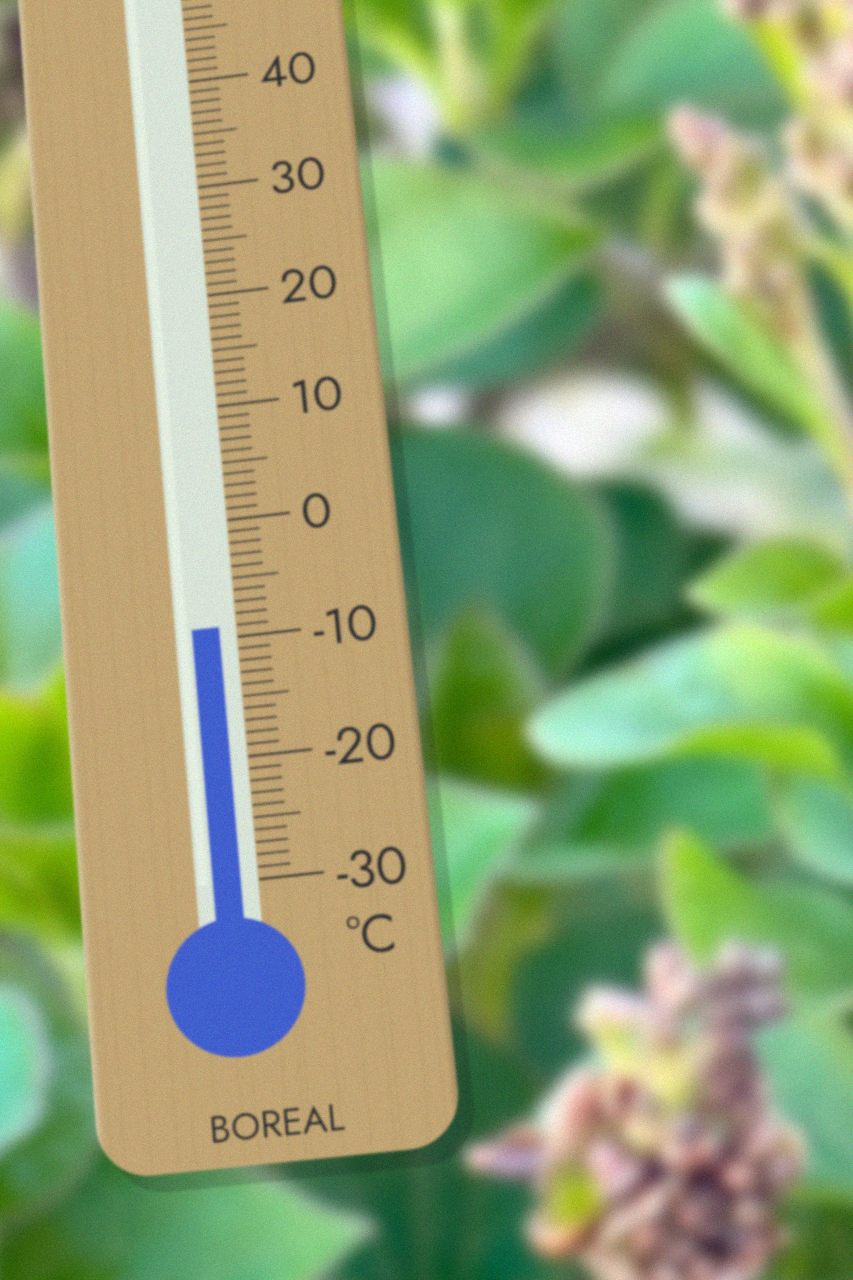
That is -9 °C
